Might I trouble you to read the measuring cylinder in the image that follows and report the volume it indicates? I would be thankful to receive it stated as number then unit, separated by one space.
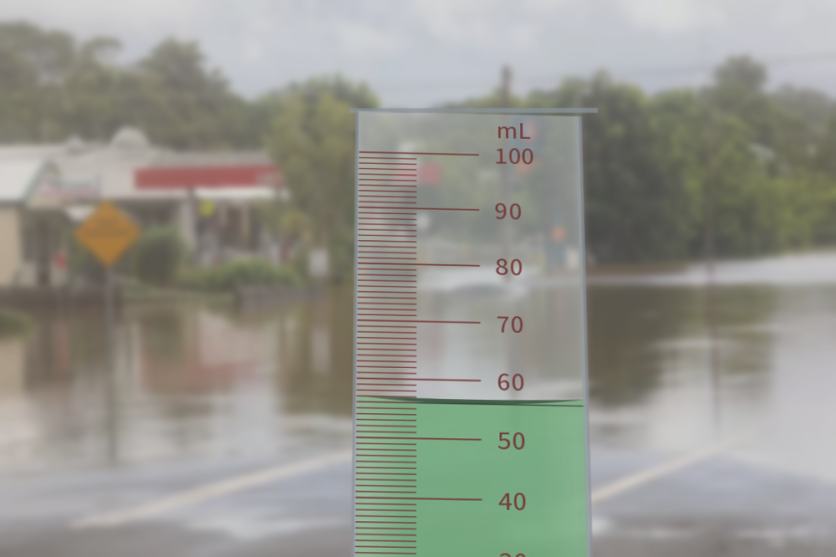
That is 56 mL
